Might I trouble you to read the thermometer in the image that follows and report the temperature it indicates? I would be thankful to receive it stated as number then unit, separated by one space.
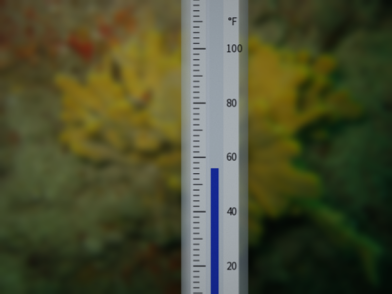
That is 56 °F
